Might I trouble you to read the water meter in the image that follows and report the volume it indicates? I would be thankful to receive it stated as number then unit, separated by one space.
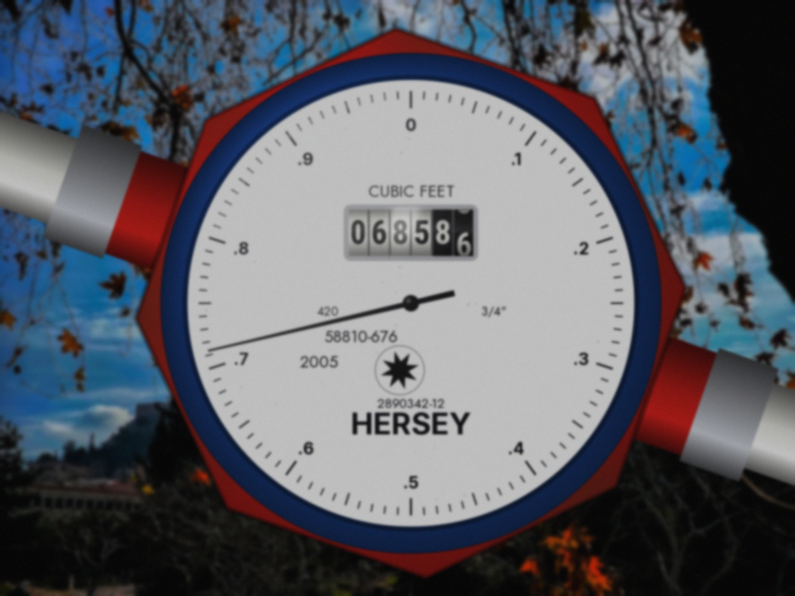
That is 68585.71 ft³
